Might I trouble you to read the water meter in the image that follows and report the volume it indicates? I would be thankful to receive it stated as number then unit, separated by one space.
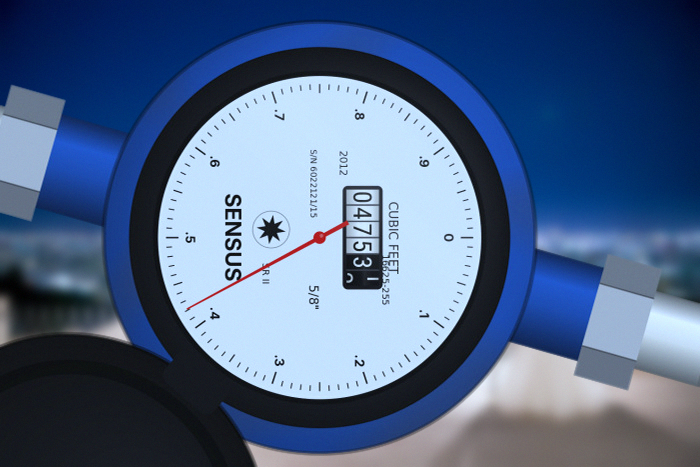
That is 47531.42 ft³
